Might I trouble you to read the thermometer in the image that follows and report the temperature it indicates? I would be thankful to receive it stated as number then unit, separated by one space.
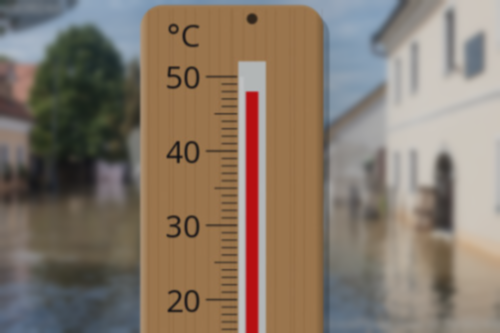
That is 48 °C
